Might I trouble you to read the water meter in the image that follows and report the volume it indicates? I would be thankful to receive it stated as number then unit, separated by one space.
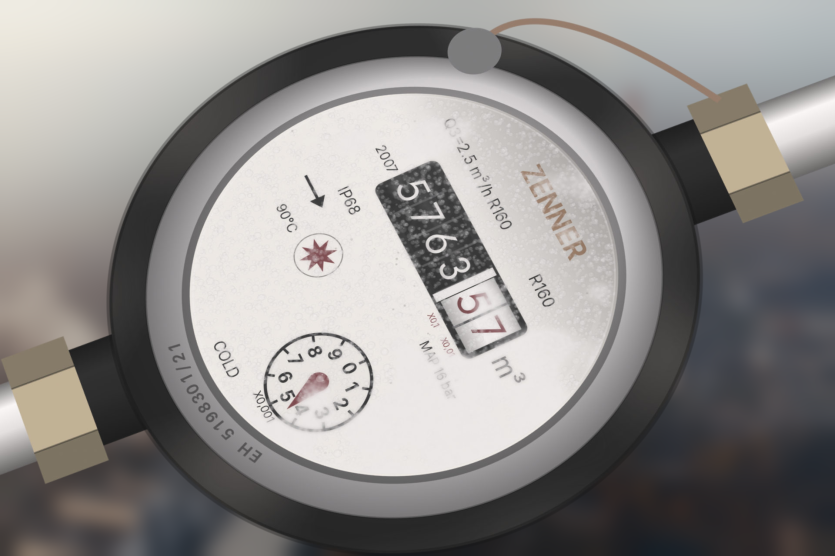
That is 5763.574 m³
